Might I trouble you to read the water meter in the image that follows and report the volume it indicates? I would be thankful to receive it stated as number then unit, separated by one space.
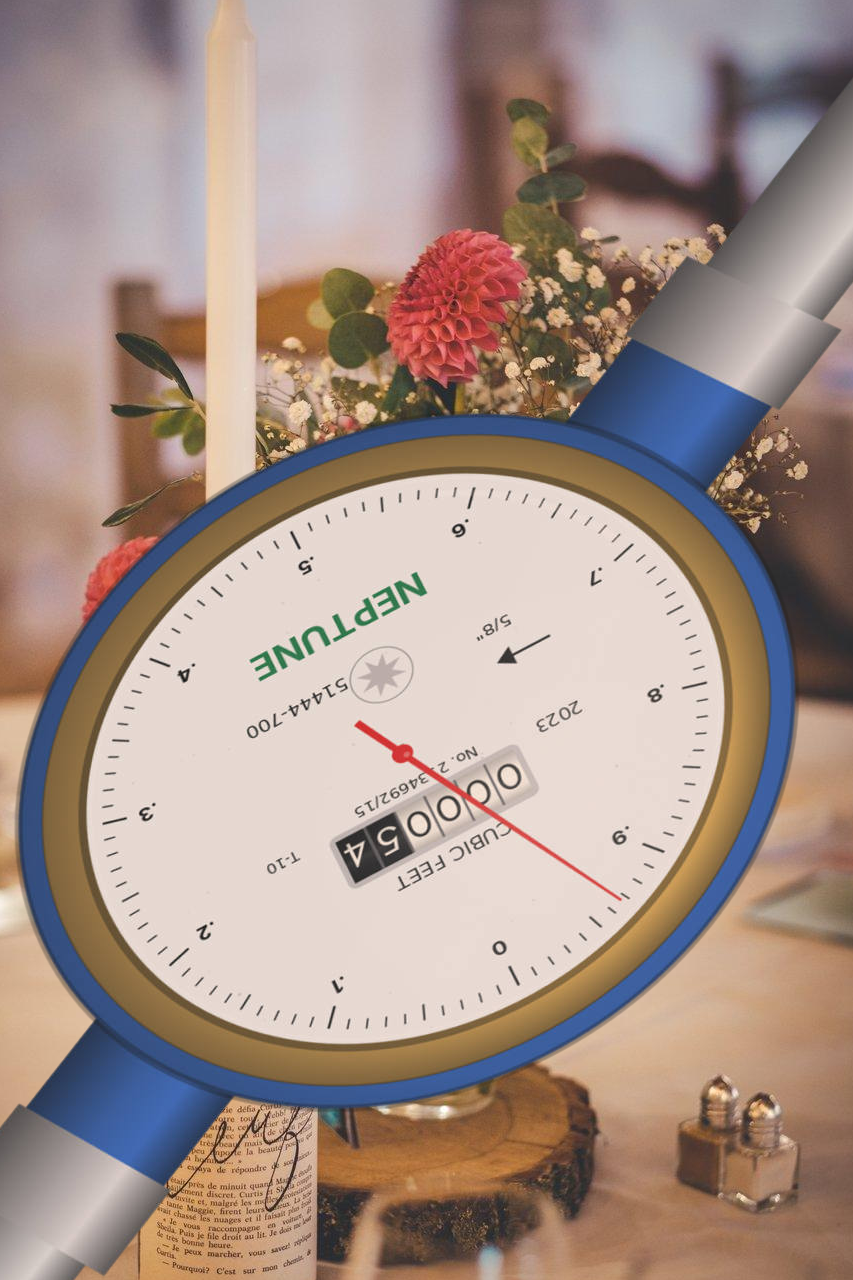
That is 53.93 ft³
